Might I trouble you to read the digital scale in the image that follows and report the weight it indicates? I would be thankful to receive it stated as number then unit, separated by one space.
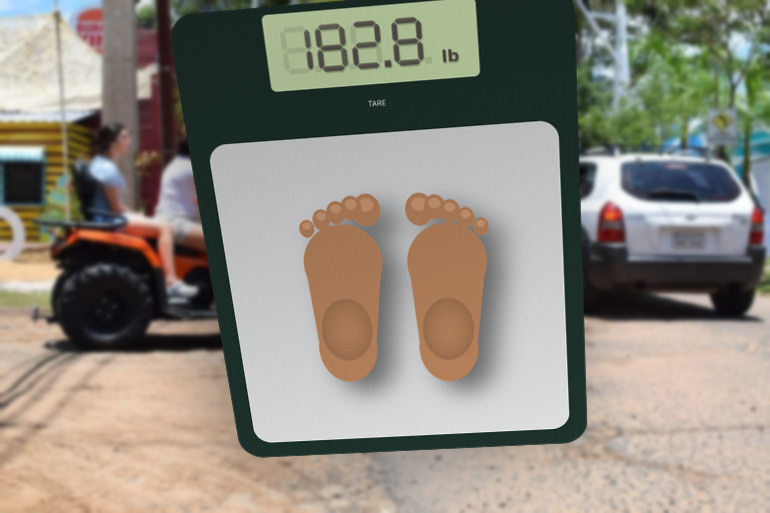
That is 182.8 lb
